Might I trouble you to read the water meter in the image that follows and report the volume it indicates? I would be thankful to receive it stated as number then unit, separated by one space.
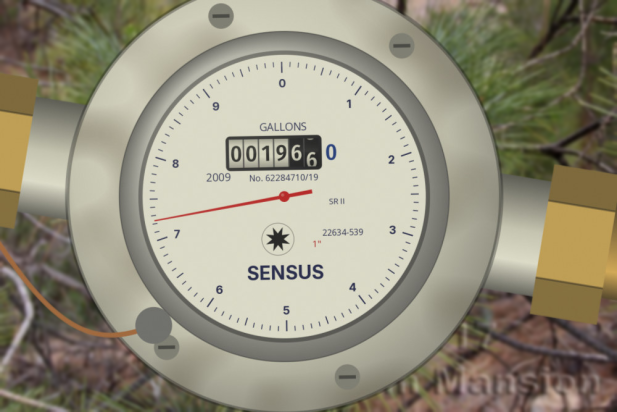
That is 19657.2 gal
